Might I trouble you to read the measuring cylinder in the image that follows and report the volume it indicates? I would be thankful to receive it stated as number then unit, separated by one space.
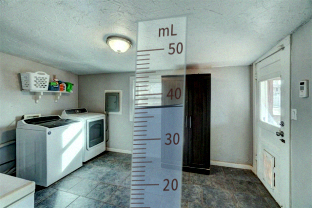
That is 37 mL
